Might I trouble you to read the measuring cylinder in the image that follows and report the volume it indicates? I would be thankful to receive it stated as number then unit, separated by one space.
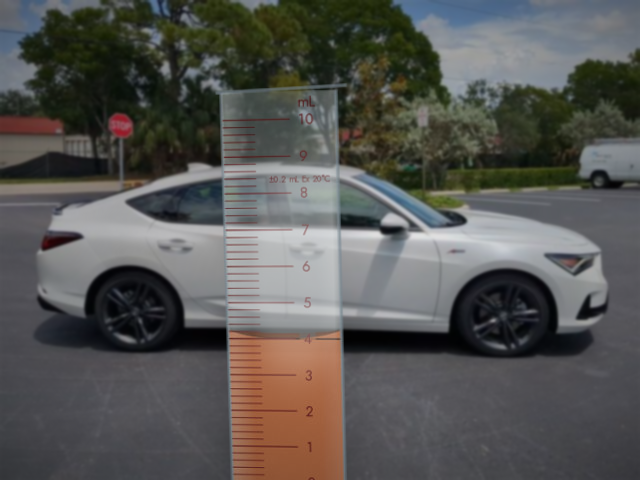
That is 4 mL
